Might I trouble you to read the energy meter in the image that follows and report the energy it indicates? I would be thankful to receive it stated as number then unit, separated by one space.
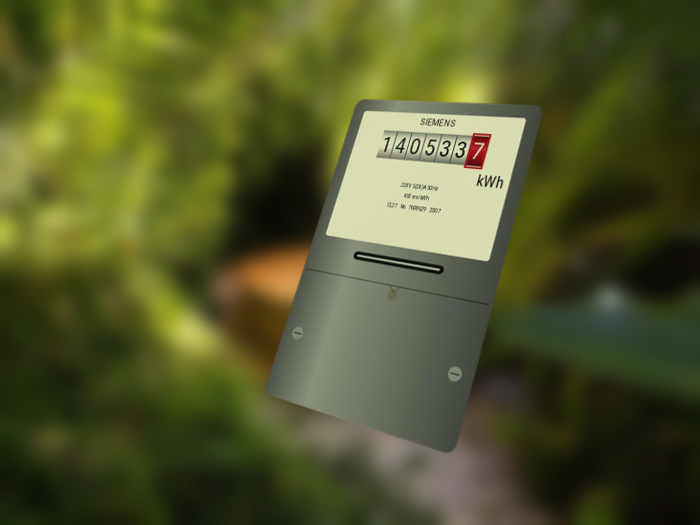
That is 140533.7 kWh
